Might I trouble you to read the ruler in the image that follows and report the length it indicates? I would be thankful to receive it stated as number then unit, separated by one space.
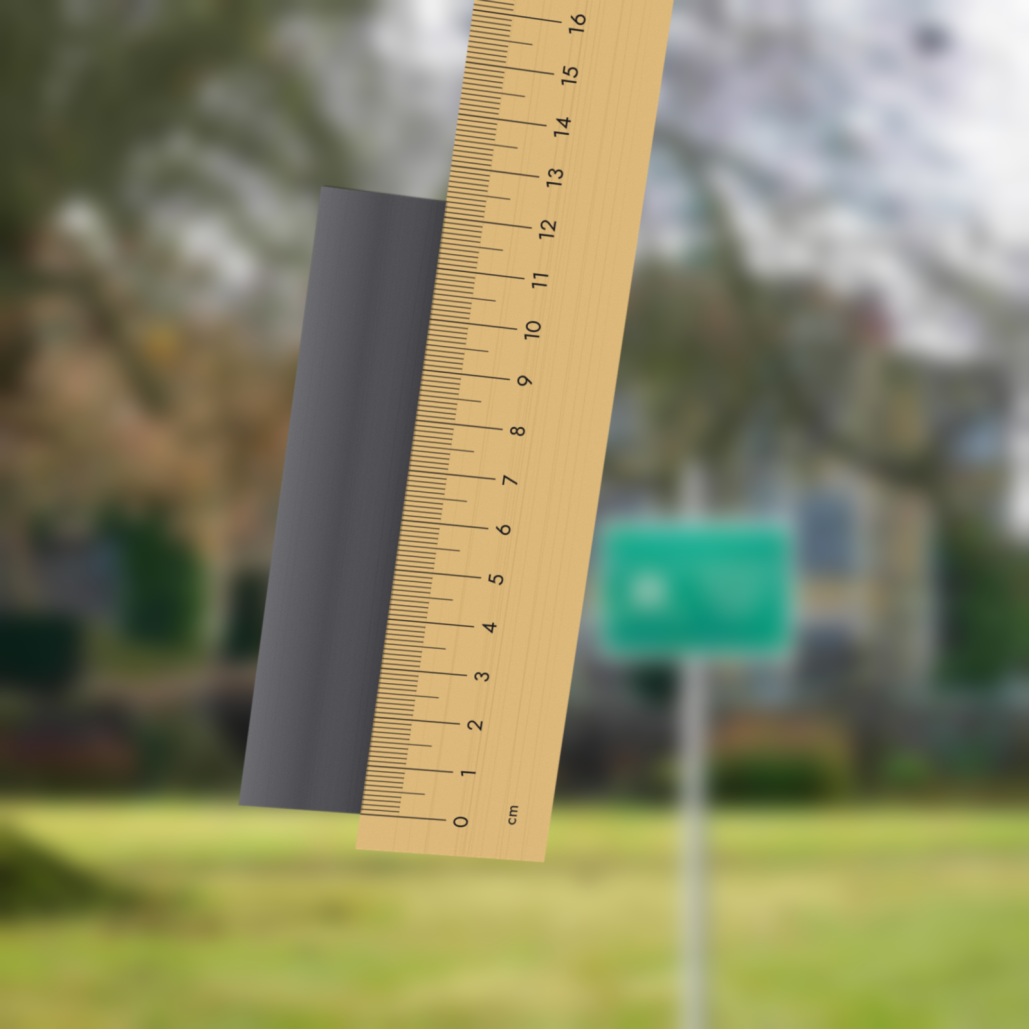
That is 12.3 cm
